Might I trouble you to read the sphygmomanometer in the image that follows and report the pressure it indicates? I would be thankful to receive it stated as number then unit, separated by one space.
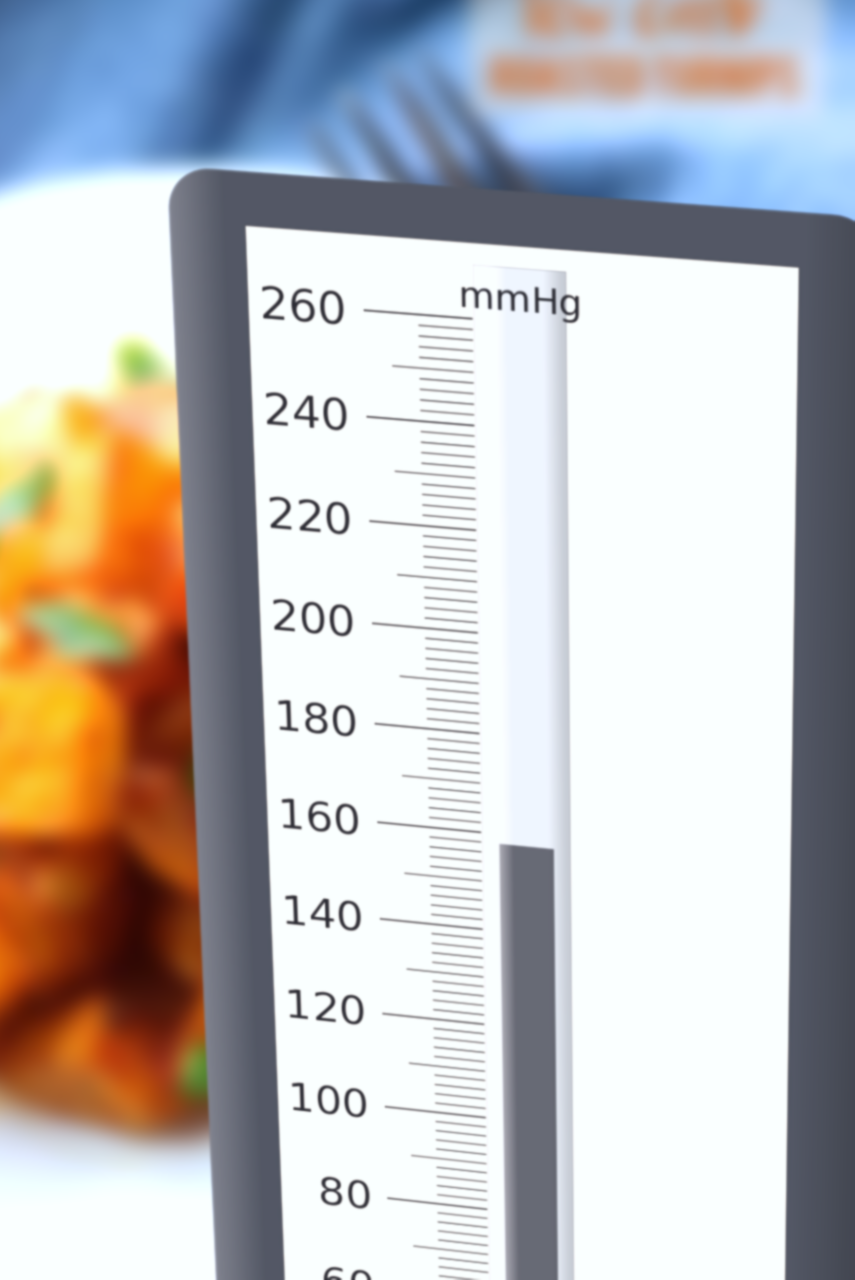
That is 158 mmHg
